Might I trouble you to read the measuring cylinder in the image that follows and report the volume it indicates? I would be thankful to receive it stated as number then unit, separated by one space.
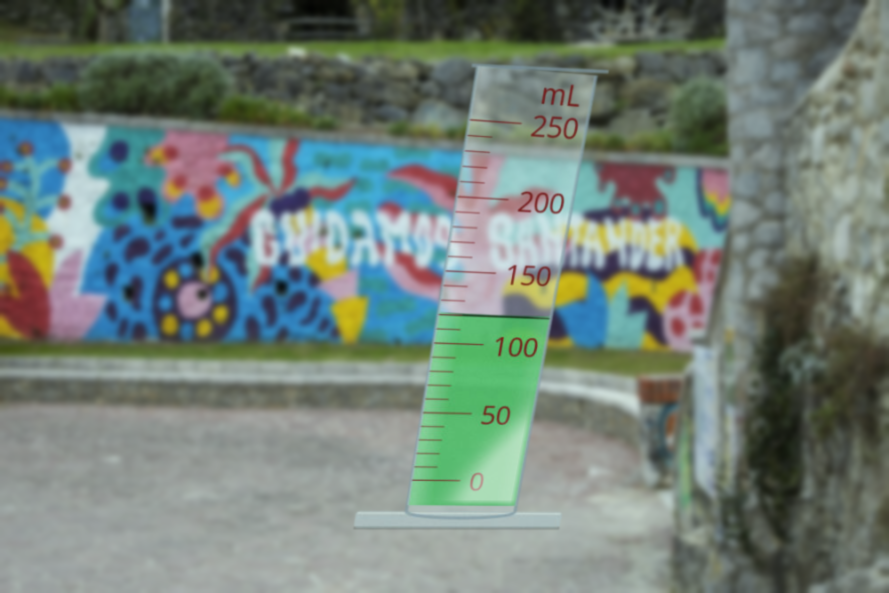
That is 120 mL
